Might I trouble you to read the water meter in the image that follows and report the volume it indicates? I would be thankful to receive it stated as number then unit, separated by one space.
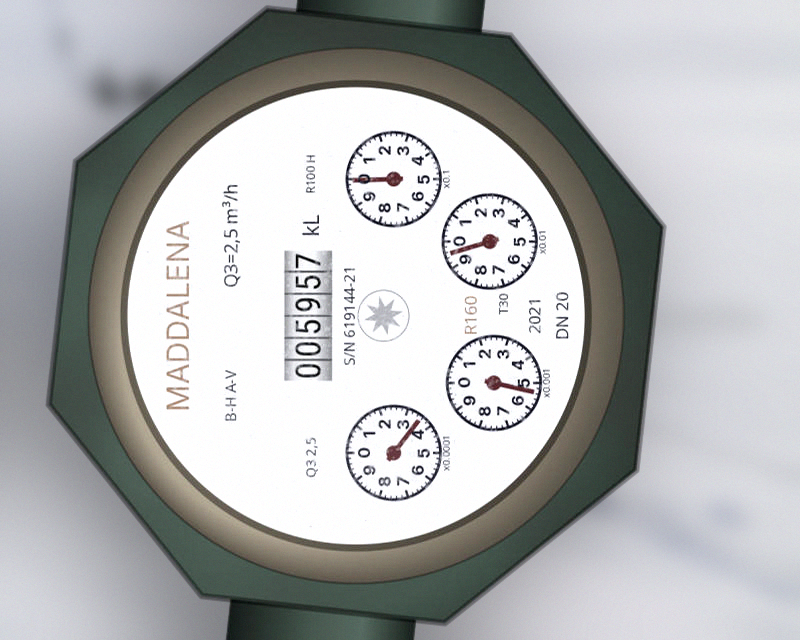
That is 5956.9953 kL
